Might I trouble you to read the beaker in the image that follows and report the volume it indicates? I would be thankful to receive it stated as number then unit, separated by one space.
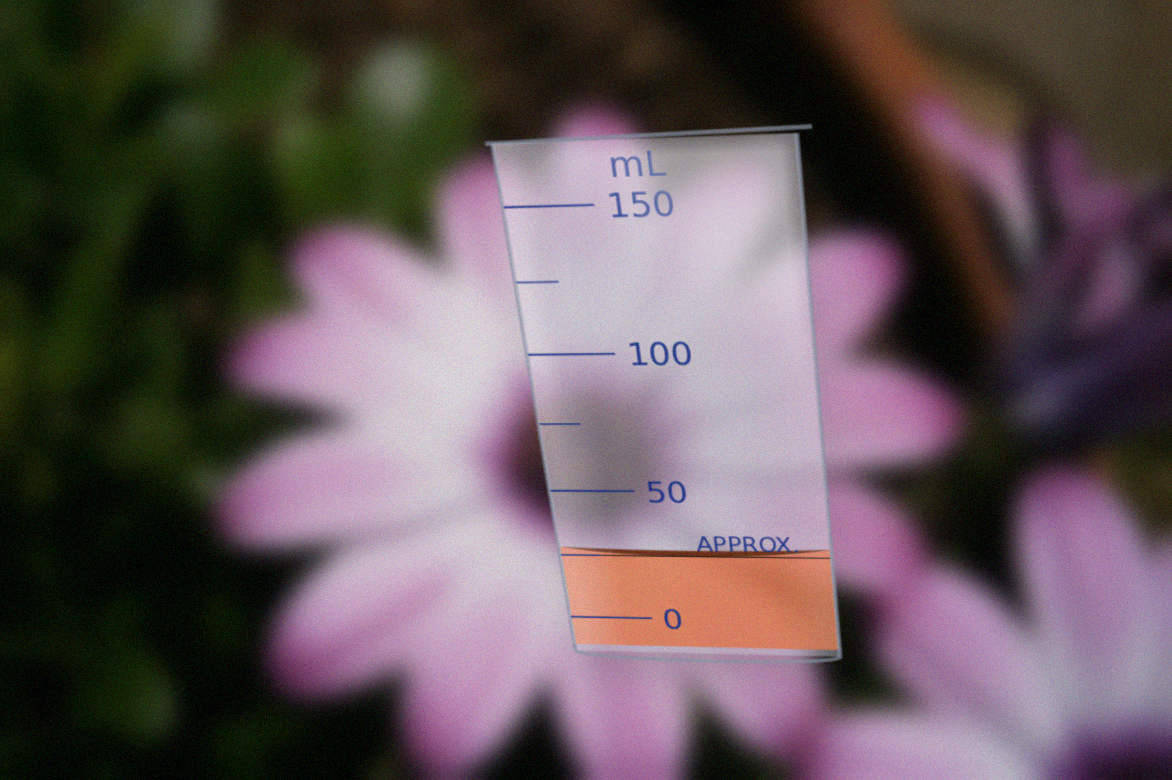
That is 25 mL
